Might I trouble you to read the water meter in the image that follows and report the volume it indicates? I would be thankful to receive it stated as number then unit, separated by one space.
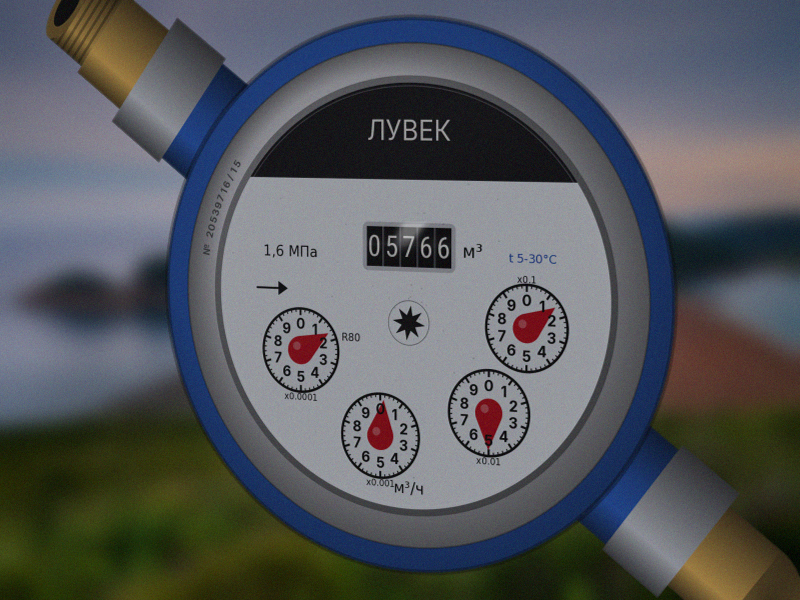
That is 5766.1501 m³
